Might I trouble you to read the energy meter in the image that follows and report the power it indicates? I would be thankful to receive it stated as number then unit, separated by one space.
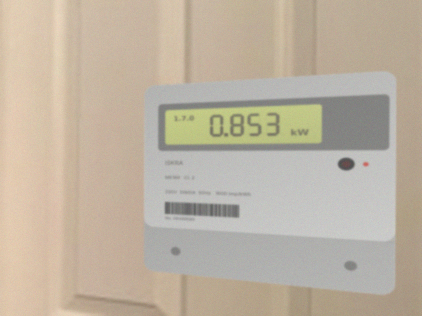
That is 0.853 kW
